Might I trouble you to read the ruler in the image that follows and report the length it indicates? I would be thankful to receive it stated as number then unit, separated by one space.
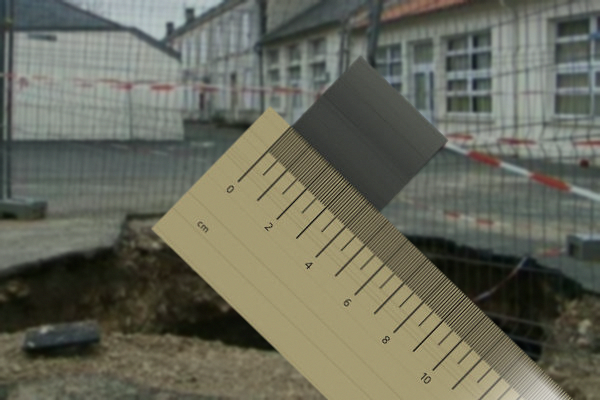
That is 4.5 cm
